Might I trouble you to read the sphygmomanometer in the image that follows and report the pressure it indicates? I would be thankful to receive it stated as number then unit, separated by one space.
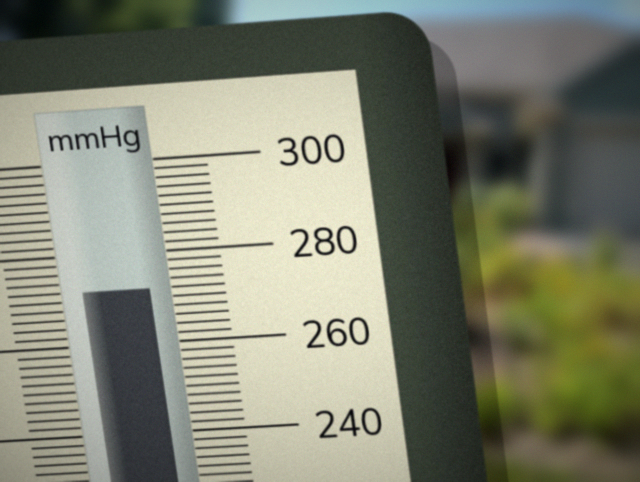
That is 272 mmHg
